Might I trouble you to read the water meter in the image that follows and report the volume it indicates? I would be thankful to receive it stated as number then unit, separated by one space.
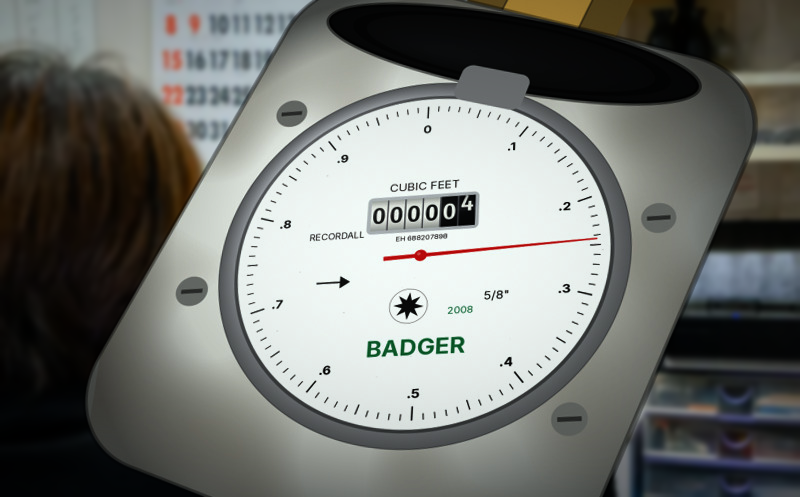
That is 4.24 ft³
